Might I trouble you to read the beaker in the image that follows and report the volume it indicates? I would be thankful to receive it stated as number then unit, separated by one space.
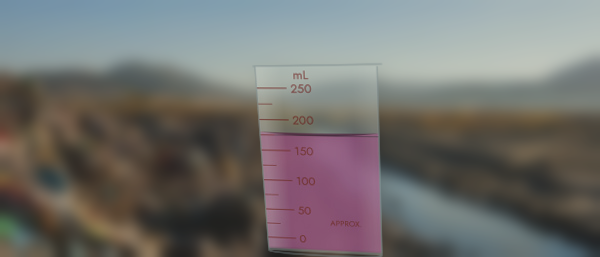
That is 175 mL
